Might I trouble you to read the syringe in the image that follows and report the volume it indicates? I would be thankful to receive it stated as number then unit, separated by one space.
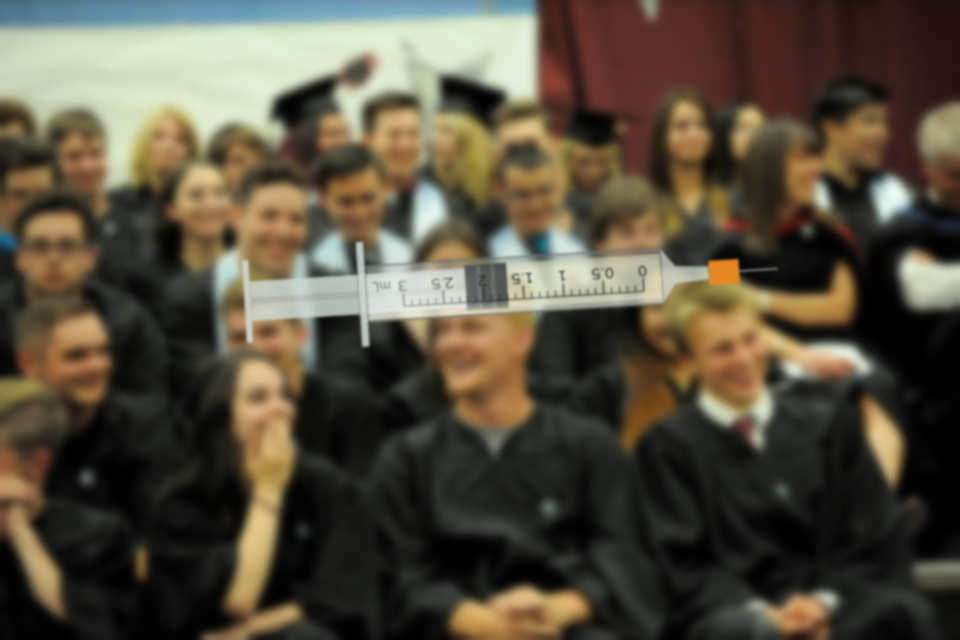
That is 1.7 mL
